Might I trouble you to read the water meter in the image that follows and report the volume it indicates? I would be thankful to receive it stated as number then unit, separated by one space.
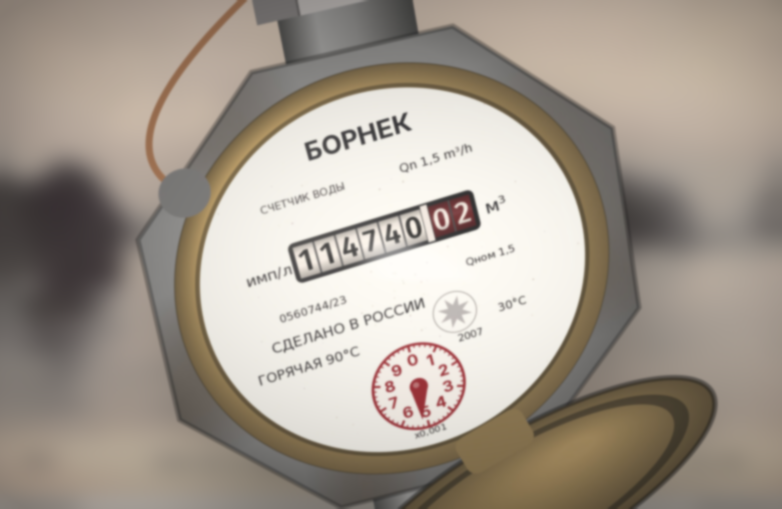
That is 114740.025 m³
